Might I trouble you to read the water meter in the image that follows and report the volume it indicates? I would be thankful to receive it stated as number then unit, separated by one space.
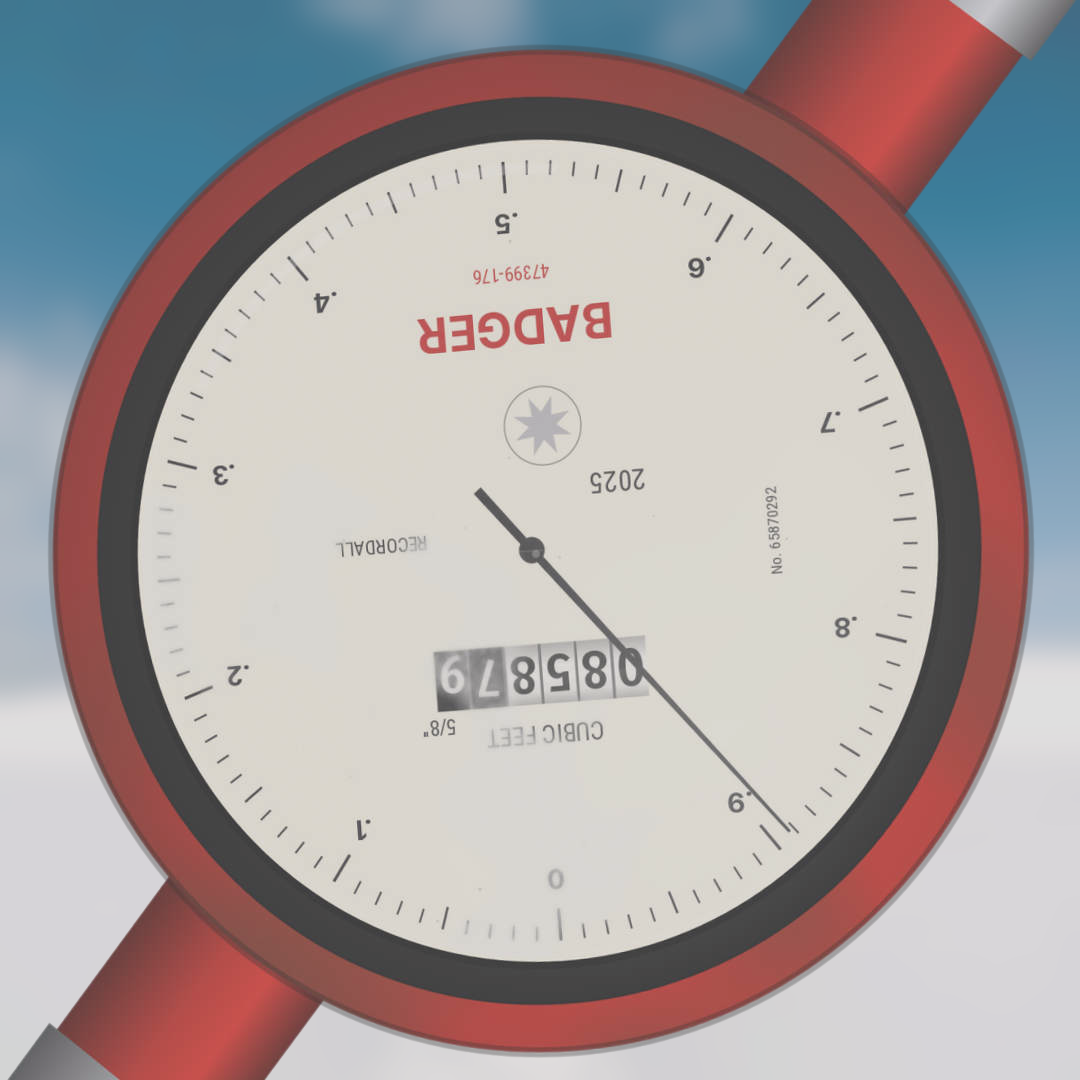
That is 85878.89 ft³
